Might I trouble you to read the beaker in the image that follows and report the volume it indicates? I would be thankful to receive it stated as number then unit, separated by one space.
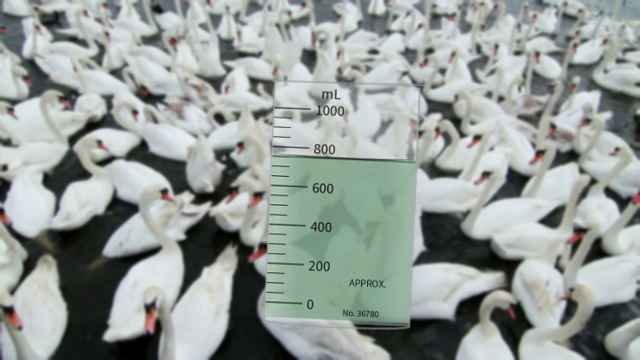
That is 750 mL
